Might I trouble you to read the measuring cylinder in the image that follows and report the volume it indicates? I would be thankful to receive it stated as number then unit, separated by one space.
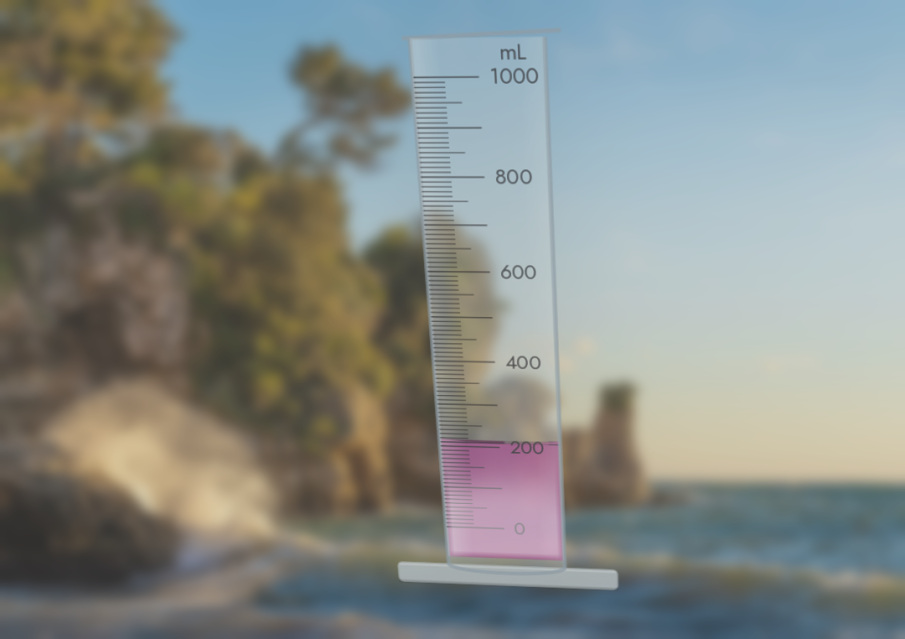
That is 210 mL
